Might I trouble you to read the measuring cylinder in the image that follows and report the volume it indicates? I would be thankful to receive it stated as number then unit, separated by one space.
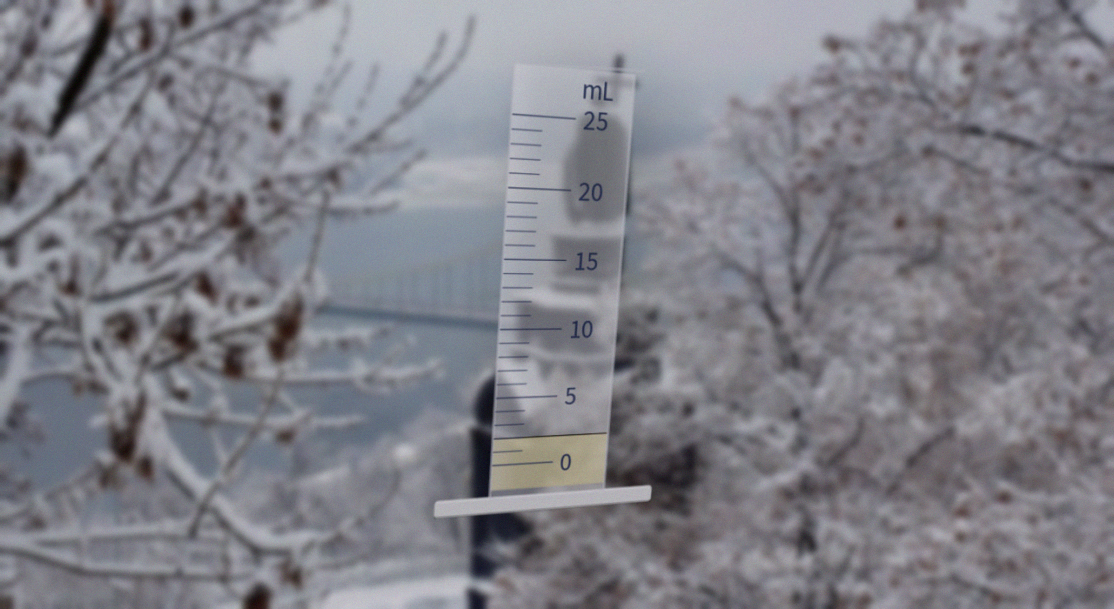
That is 2 mL
